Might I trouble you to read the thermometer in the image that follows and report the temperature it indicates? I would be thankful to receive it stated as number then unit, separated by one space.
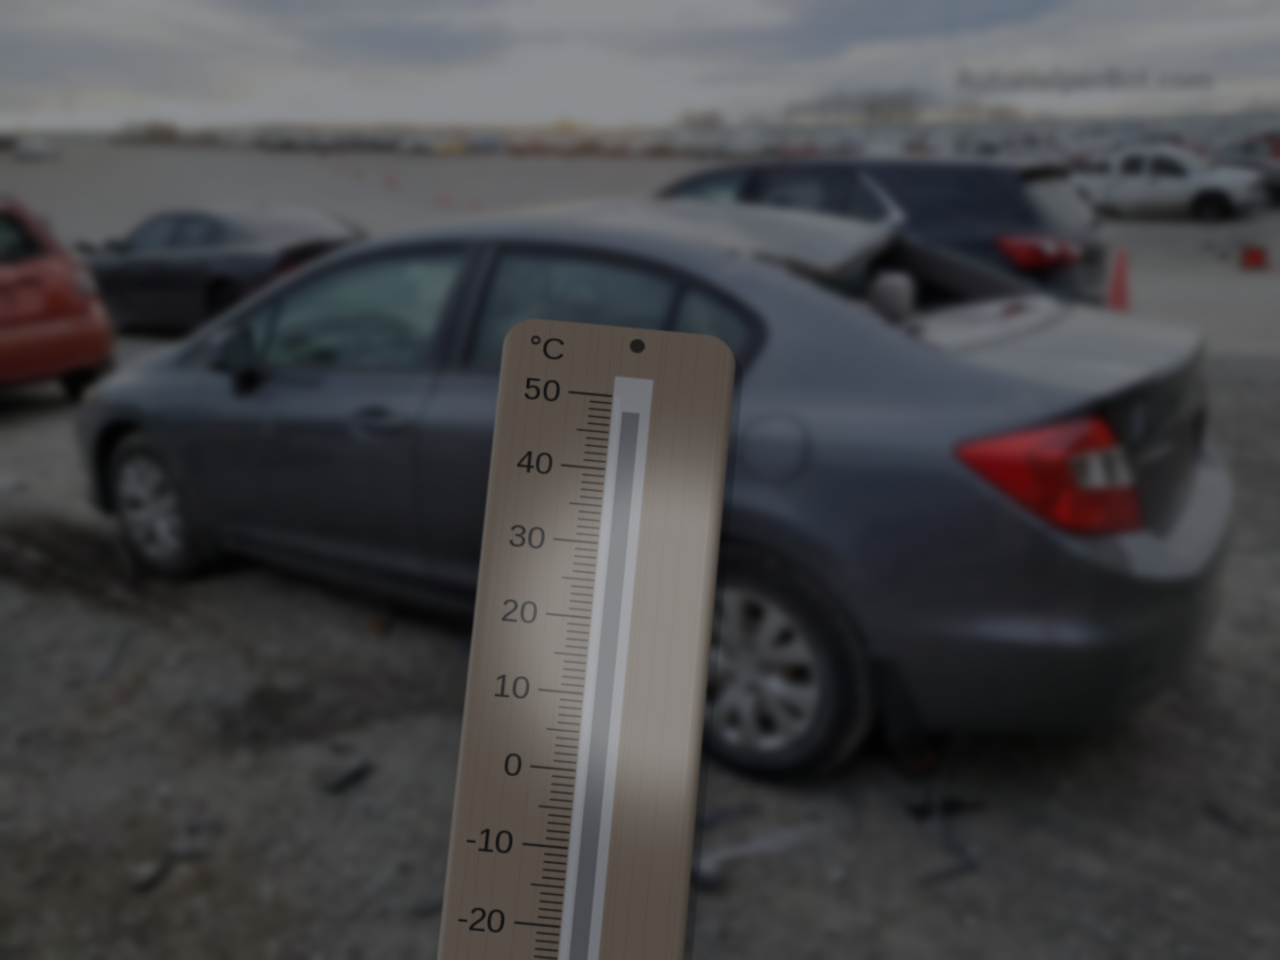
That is 48 °C
